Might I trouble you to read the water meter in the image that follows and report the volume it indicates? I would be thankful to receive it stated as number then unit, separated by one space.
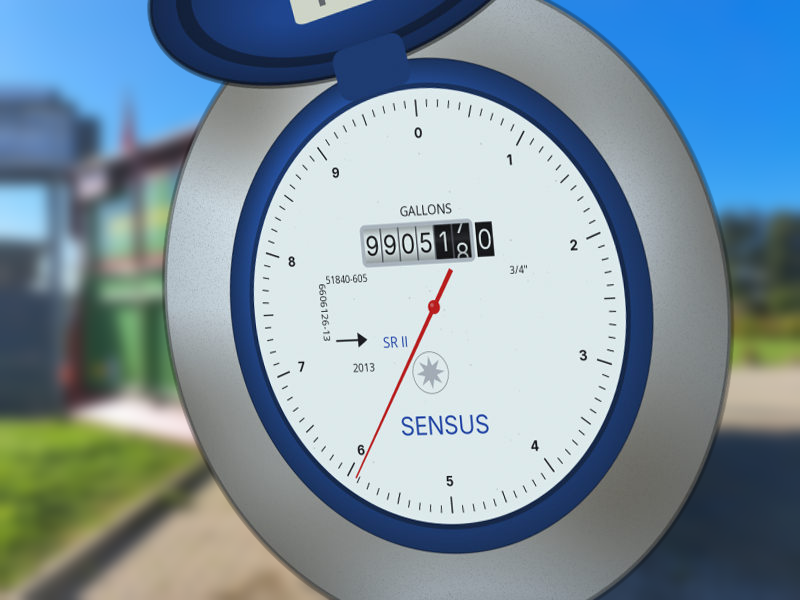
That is 9905175.9 gal
